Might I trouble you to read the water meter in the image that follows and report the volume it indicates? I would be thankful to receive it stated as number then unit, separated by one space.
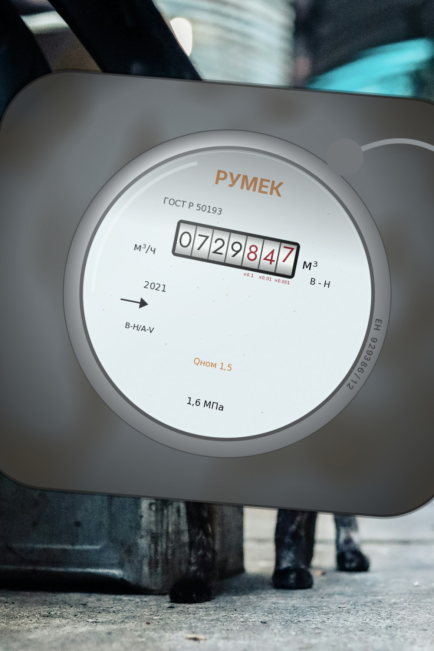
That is 729.847 m³
